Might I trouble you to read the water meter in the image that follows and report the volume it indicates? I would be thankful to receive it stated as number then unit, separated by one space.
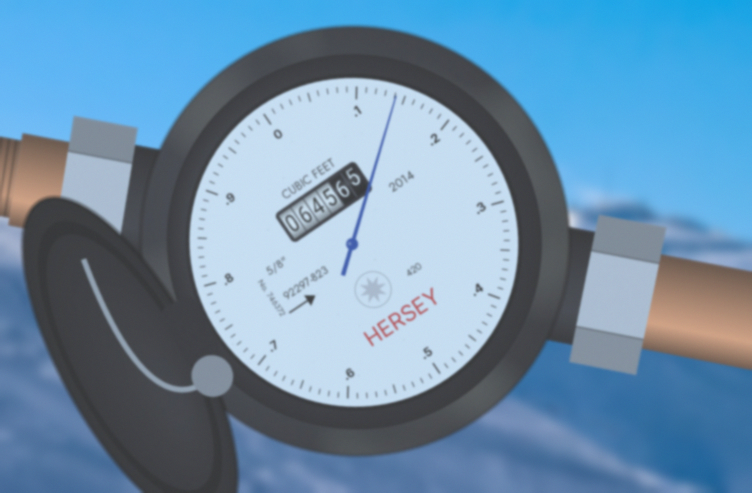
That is 64565.14 ft³
